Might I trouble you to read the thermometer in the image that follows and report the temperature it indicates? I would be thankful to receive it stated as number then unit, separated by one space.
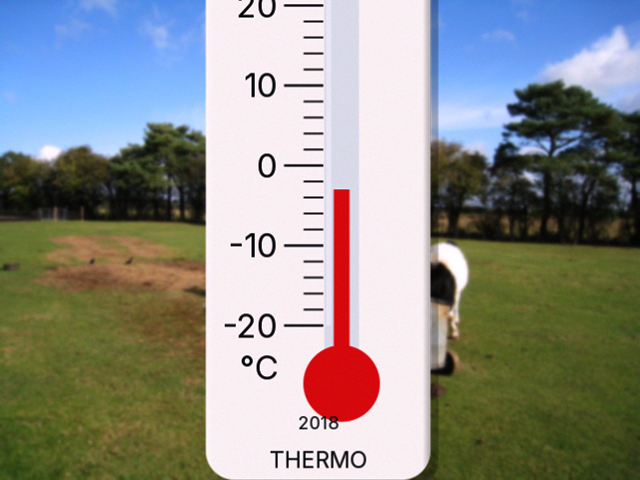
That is -3 °C
